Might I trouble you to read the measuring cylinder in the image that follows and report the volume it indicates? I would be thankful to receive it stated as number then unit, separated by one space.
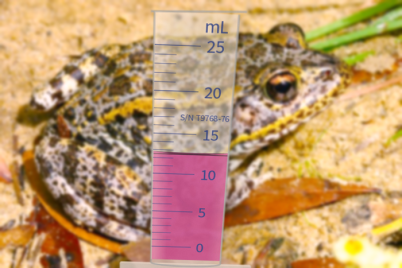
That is 12.5 mL
